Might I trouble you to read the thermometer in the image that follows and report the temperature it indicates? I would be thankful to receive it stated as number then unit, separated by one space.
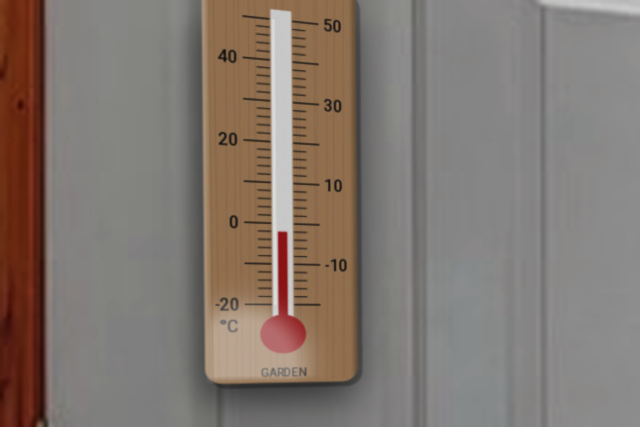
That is -2 °C
